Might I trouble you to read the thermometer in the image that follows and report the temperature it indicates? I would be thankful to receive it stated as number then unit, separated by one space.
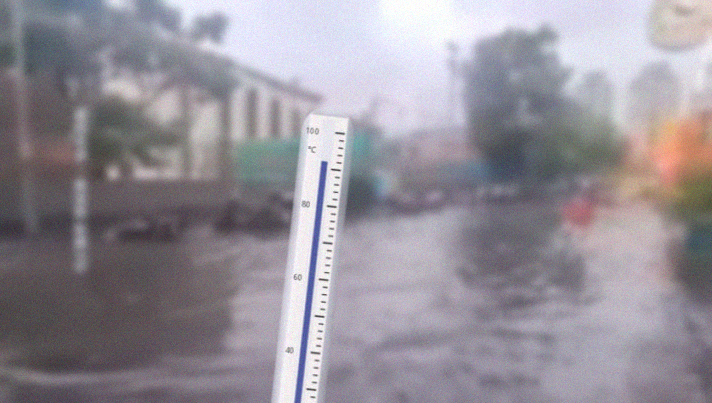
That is 92 °C
